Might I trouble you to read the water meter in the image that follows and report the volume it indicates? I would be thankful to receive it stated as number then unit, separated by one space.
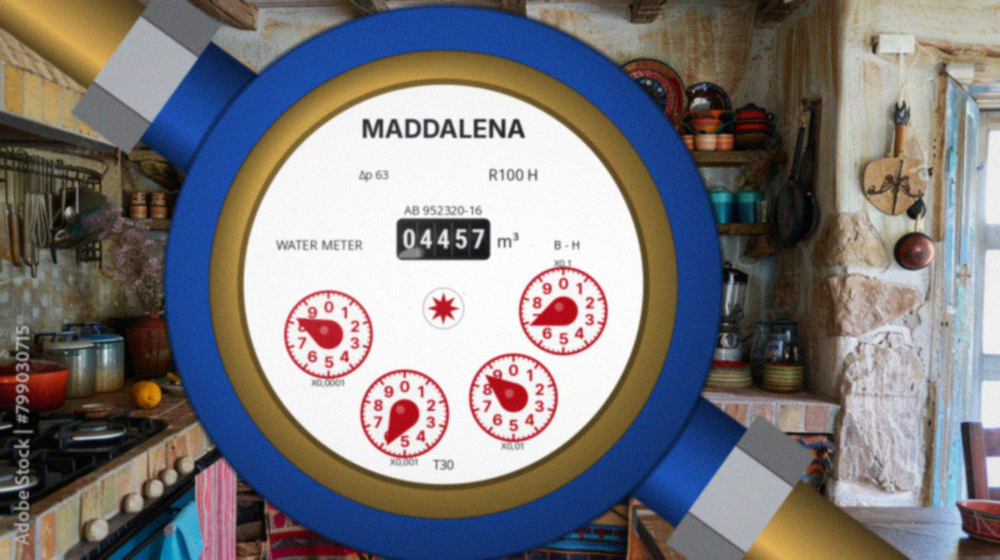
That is 4457.6858 m³
